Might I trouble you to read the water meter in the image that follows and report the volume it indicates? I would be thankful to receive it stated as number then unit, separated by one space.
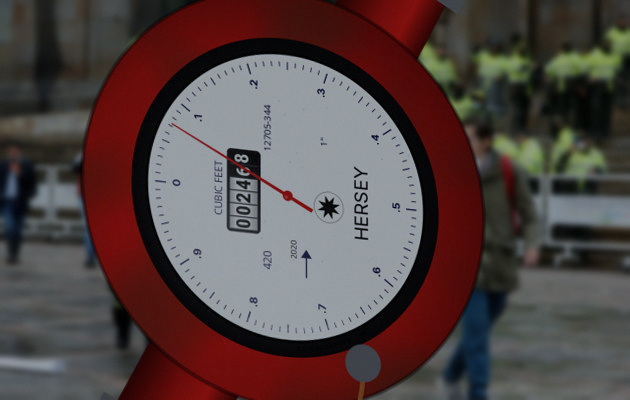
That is 2468.07 ft³
